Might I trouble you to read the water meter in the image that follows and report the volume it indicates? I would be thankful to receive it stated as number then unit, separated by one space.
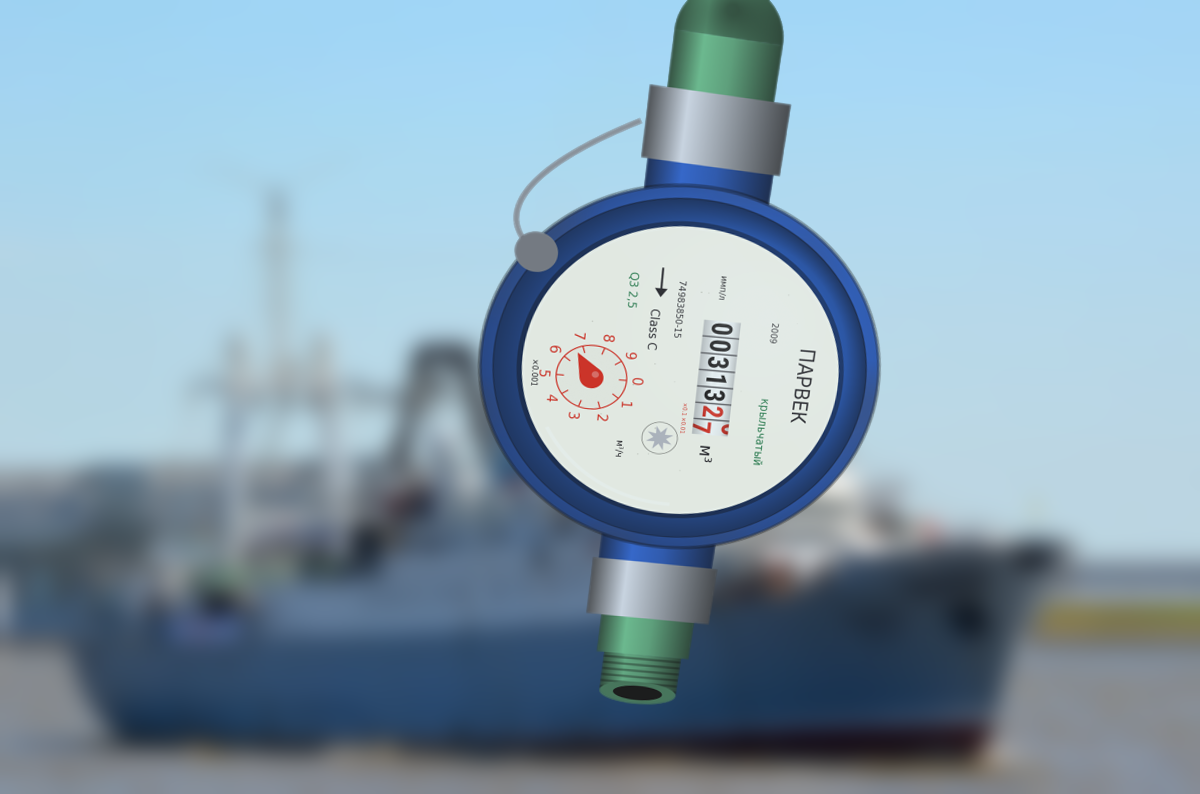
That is 313.266 m³
